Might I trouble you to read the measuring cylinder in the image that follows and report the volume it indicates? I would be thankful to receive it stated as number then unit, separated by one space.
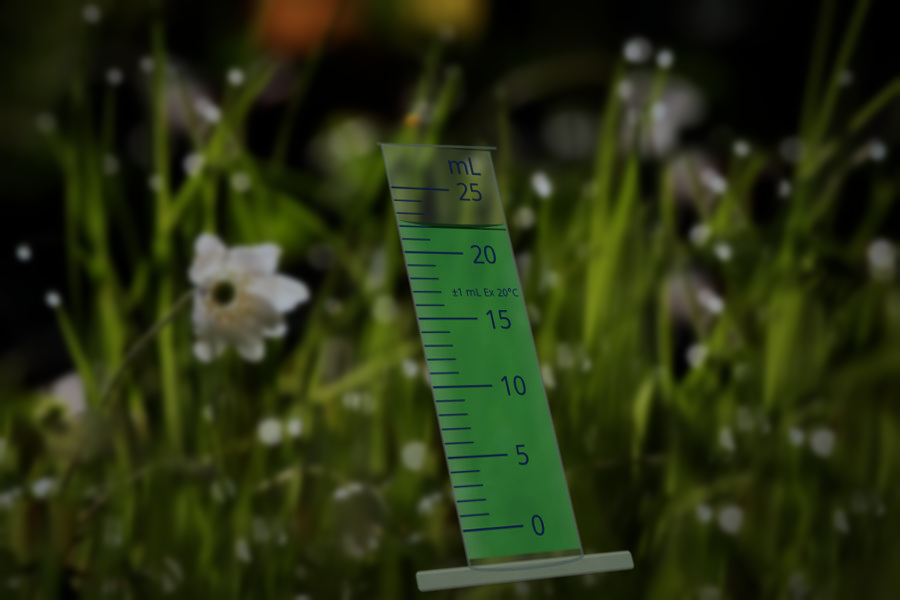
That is 22 mL
